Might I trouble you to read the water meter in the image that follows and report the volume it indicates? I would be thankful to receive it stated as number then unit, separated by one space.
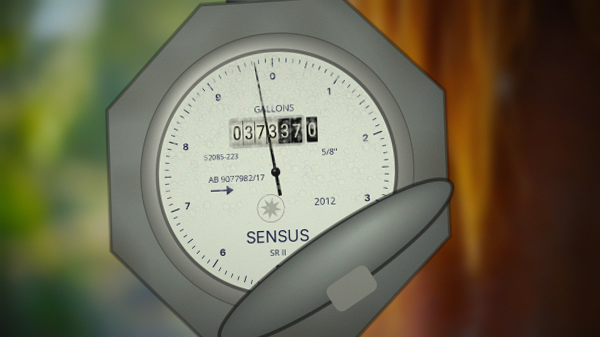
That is 373369.7 gal
